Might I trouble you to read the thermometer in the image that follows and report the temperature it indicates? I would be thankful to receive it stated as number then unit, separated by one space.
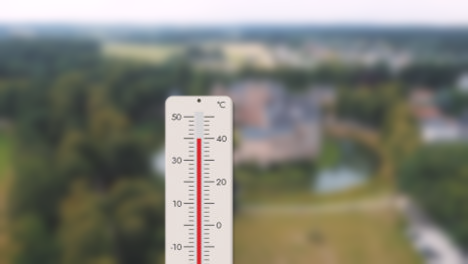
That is 40 °C
